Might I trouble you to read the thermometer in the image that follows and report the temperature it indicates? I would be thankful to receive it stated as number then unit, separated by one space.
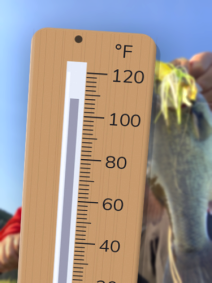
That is 108 °F
